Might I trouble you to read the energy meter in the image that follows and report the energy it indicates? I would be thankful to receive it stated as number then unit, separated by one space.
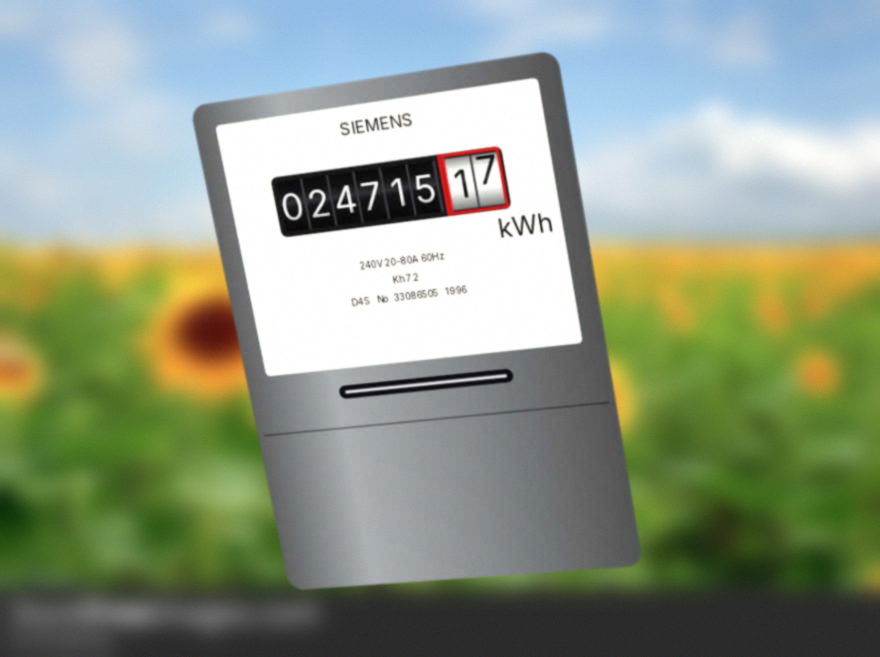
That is 24715.17 kWh
